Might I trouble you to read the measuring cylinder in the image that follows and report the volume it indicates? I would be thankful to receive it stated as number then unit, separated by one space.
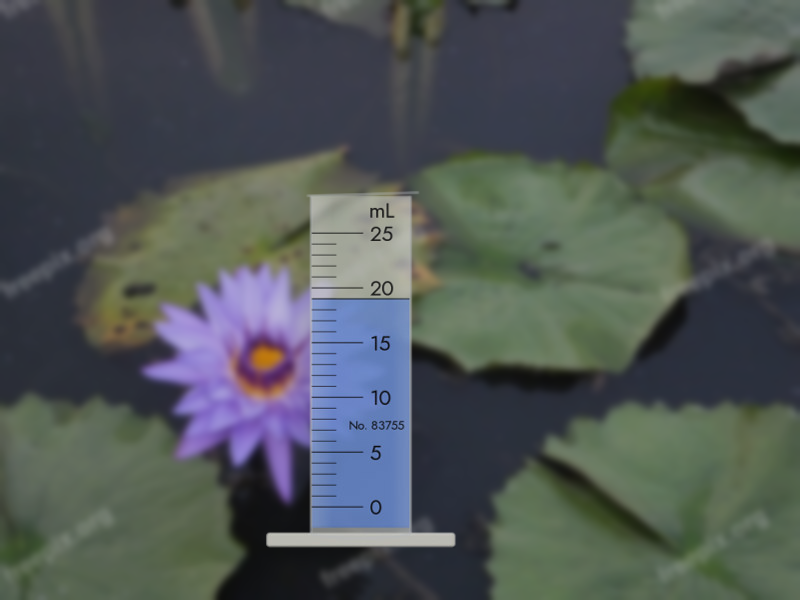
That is 19 mL
